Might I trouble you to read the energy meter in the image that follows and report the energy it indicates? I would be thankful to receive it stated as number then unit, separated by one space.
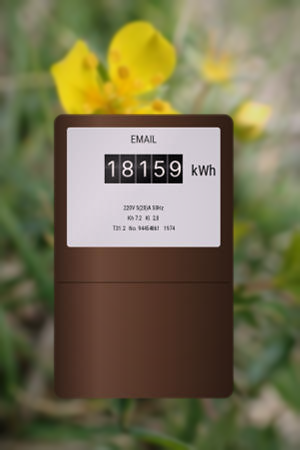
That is 18159 kWh
